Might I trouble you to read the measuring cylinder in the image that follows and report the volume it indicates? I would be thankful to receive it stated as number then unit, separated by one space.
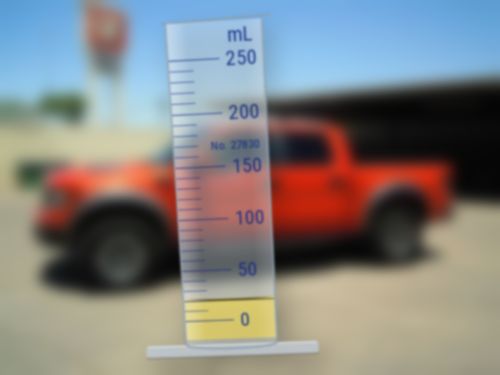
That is 20 mL
